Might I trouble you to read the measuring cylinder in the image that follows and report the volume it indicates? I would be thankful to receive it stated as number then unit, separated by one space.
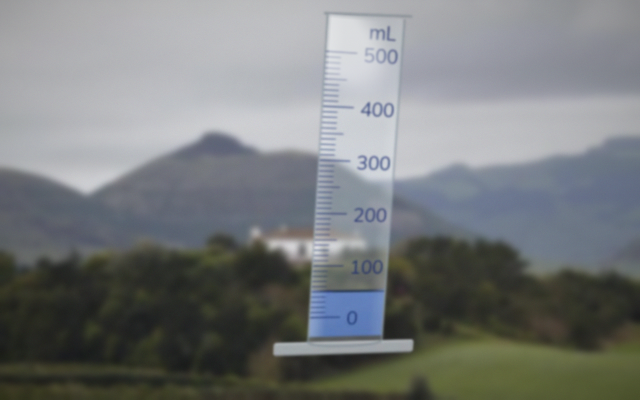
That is 50 mL
